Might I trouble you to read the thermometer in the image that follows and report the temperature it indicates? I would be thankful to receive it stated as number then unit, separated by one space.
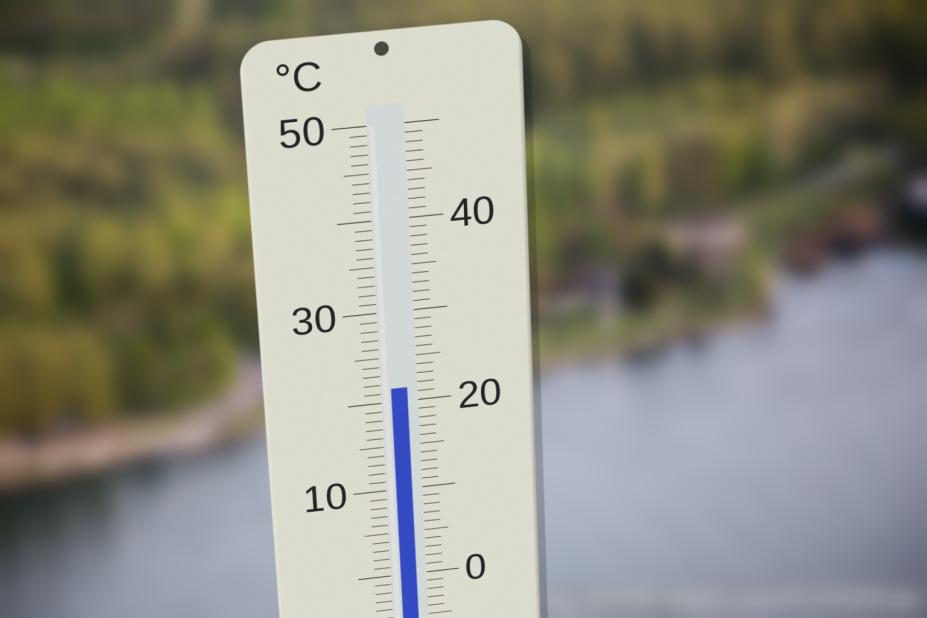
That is 21.5 °C
